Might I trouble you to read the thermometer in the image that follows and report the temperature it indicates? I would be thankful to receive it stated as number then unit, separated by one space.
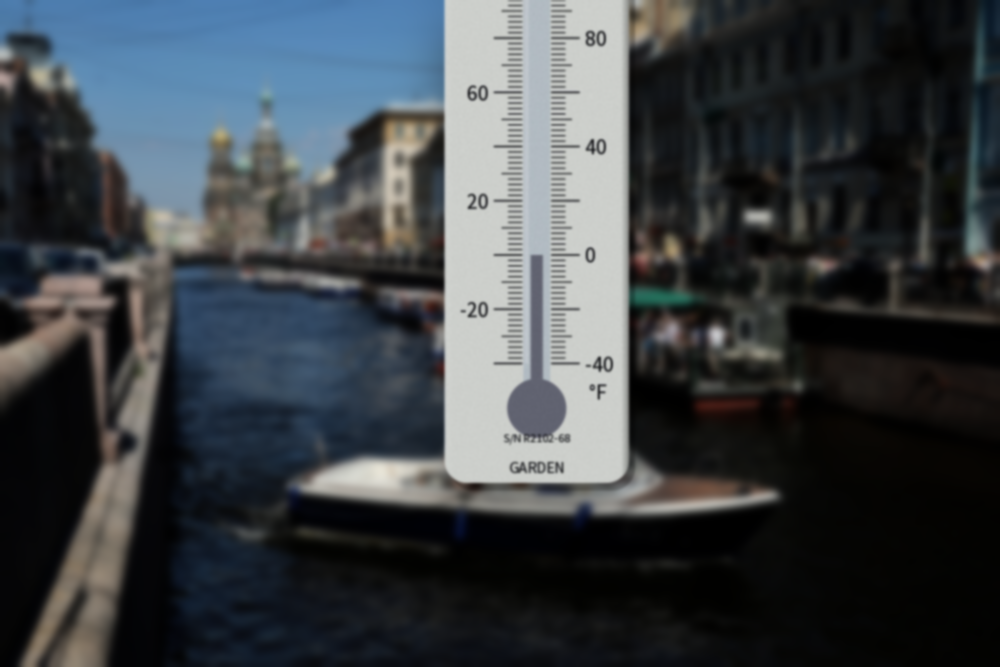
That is 0 °F
